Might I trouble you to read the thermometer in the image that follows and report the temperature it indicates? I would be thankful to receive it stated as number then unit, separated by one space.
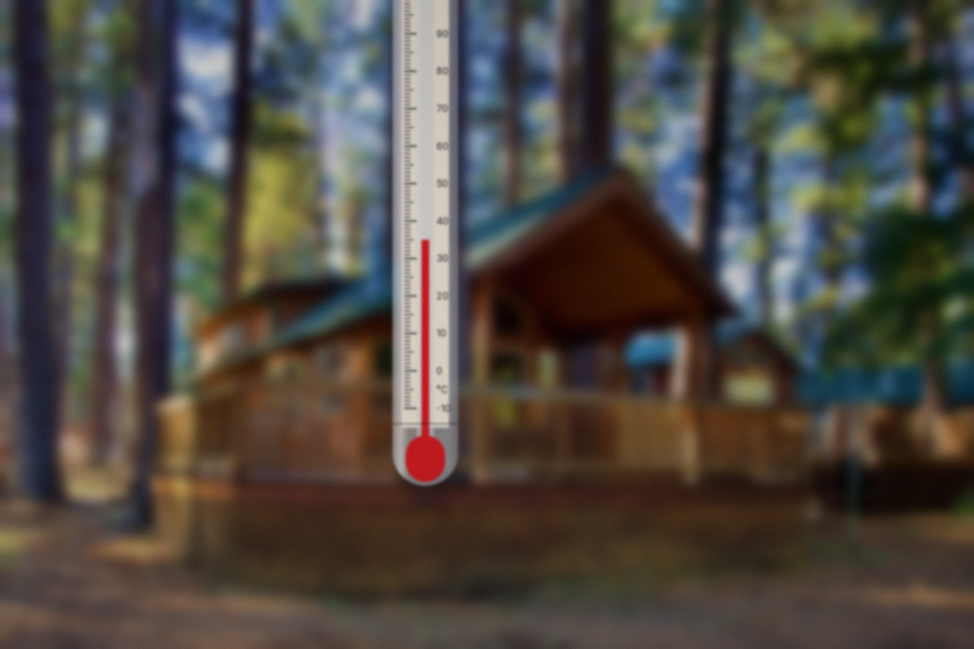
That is 35 °C
